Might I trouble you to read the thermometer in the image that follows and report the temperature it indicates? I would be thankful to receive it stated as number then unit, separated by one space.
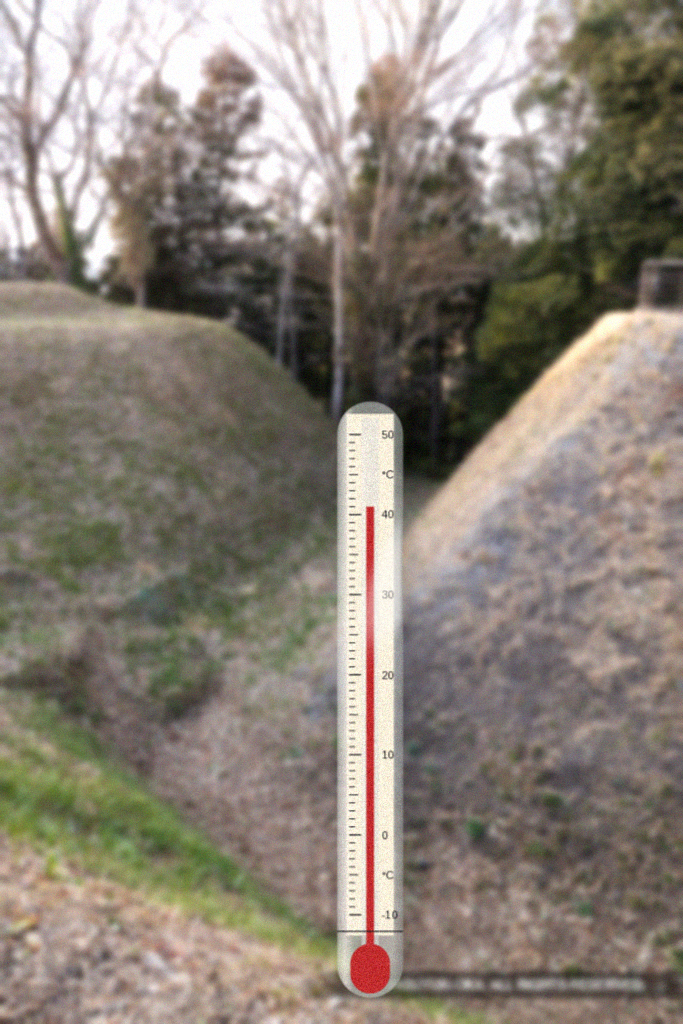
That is 41 °C
